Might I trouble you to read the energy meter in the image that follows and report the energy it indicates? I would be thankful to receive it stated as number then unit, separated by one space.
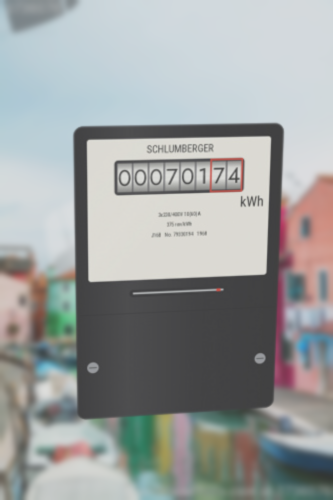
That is 701.74 kWh
